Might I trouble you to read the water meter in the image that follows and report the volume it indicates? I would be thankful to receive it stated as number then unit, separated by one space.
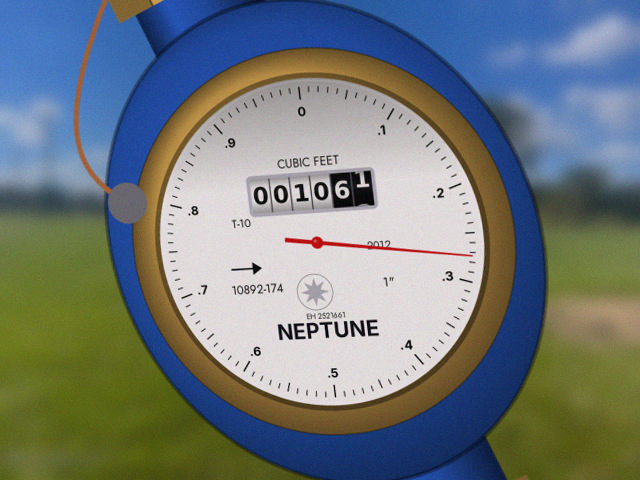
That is 1061.27 ft³
